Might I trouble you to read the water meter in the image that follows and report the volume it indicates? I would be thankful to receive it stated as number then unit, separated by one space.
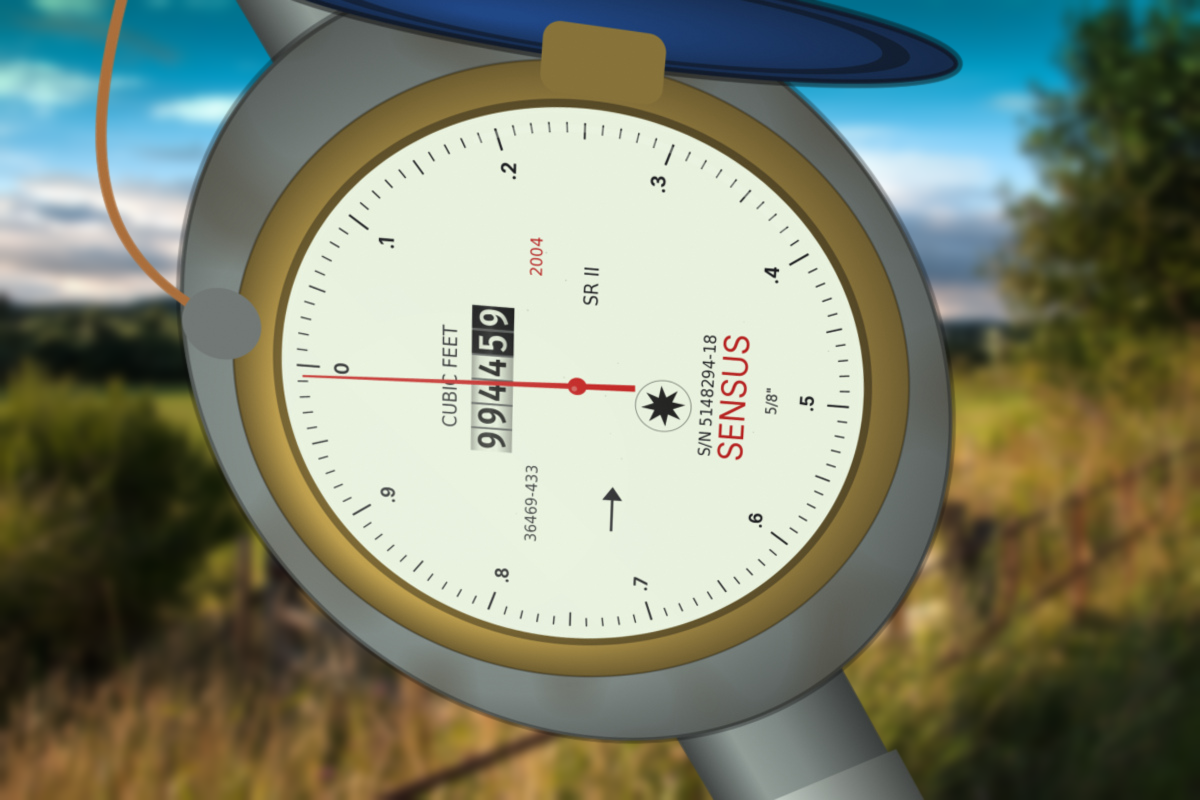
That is 994458.99 ft³
